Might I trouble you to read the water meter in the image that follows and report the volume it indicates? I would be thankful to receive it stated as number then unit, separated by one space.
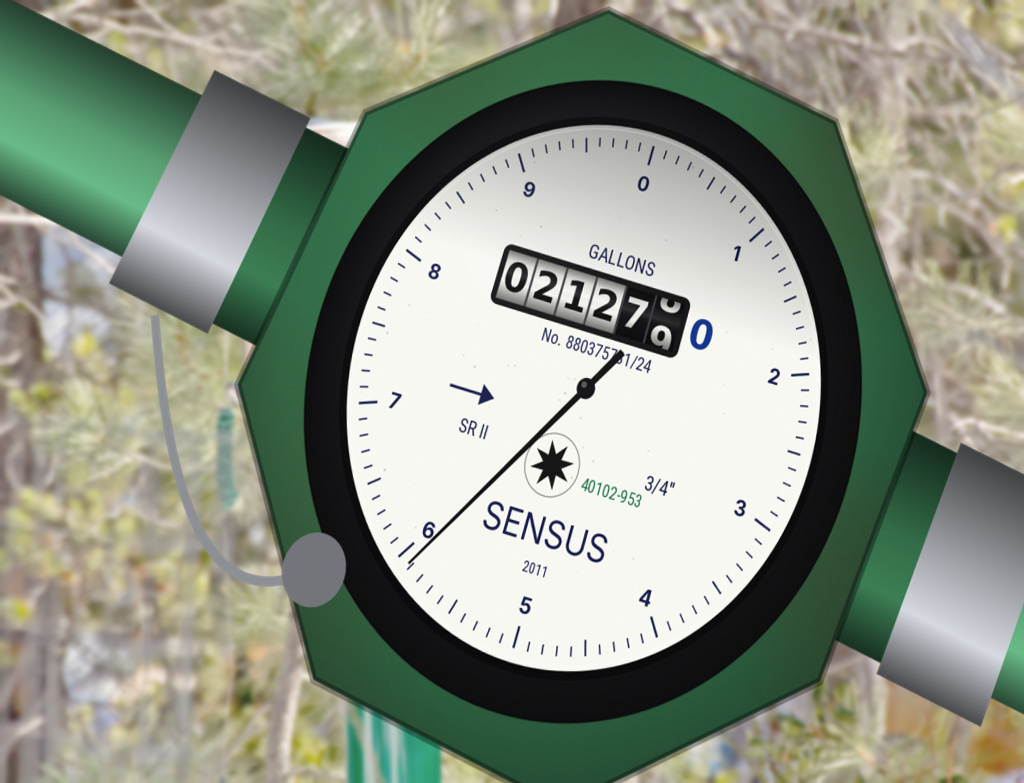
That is 212785.9 gal
